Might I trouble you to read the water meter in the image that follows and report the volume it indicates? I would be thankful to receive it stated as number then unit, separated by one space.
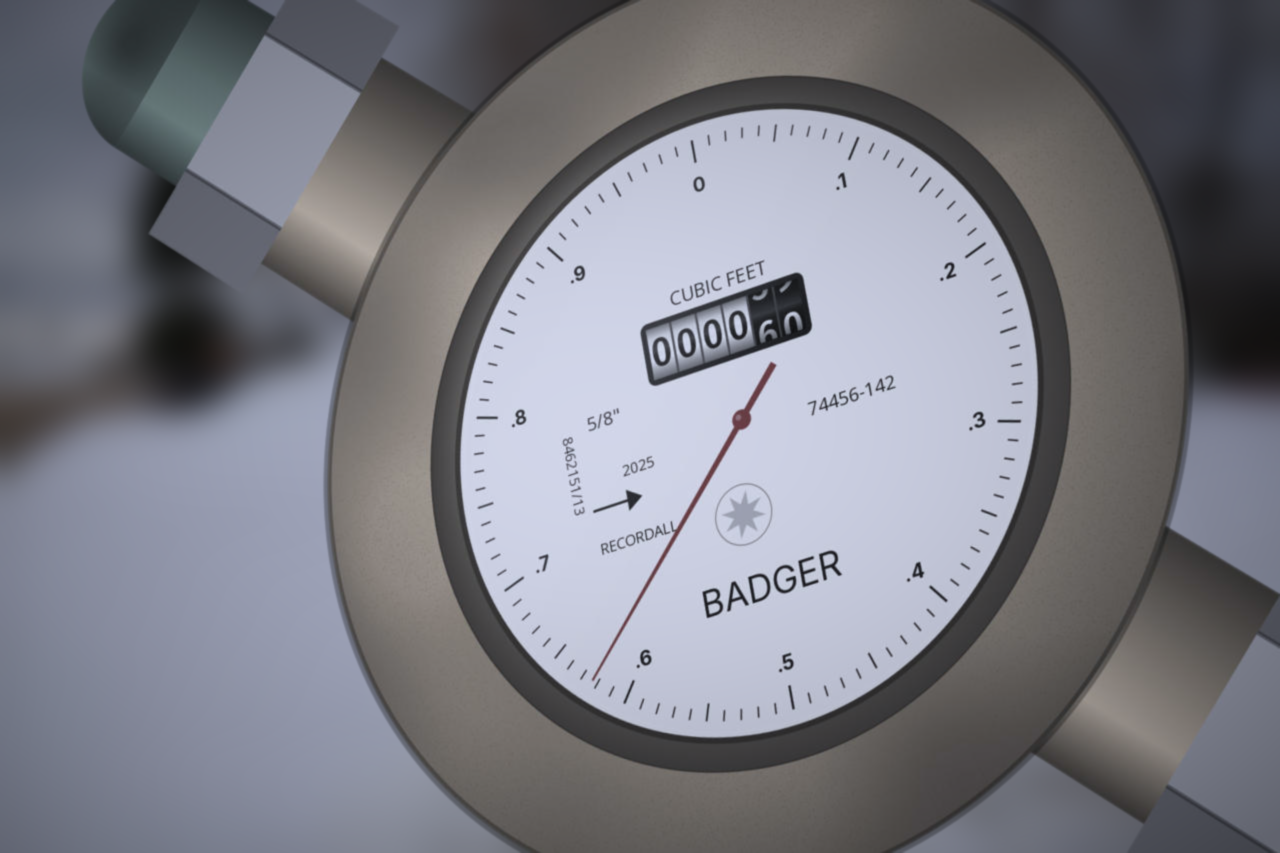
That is 59.62 ft³
